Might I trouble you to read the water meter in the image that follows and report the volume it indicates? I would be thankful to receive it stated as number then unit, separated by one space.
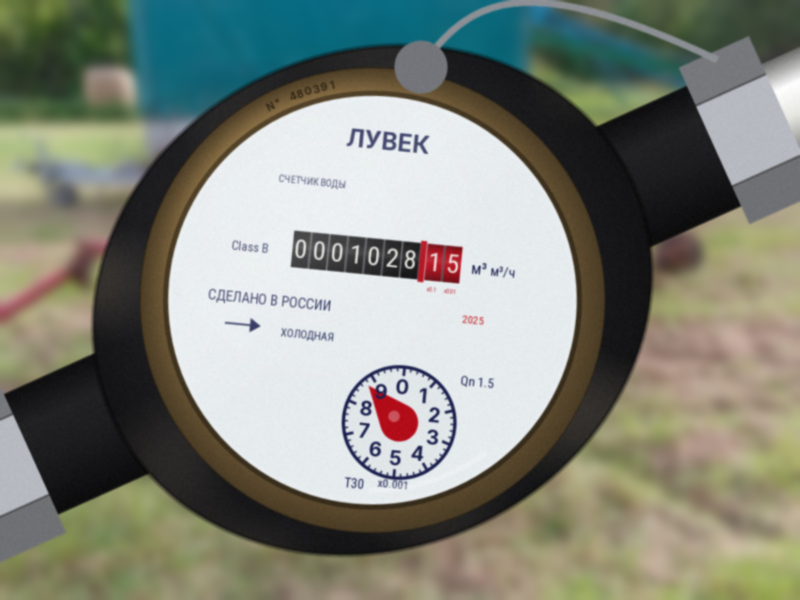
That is 1028.158 m³
